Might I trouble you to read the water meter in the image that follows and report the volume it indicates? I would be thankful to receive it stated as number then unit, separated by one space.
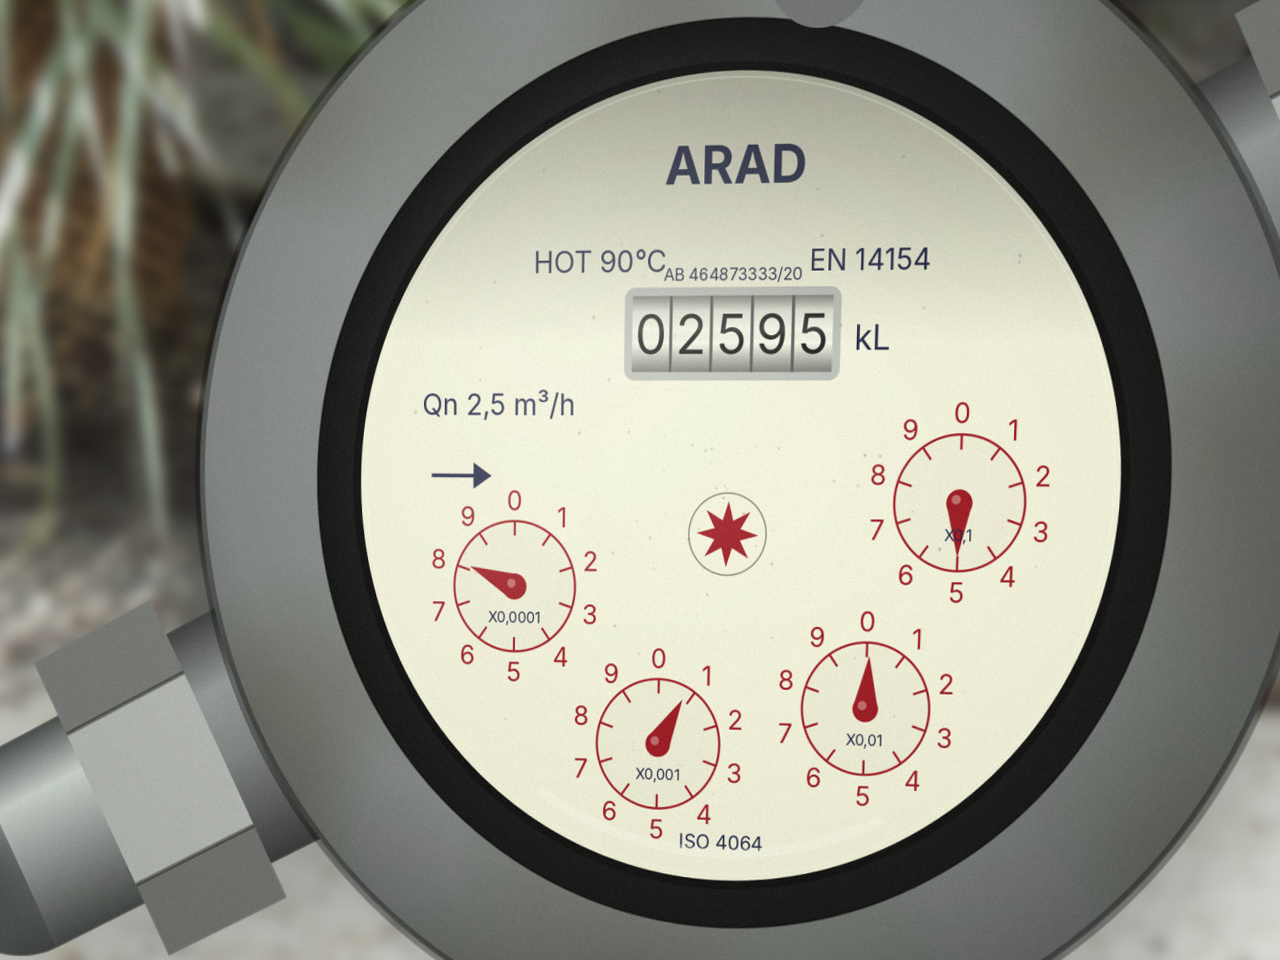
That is 2595.5008 kL
